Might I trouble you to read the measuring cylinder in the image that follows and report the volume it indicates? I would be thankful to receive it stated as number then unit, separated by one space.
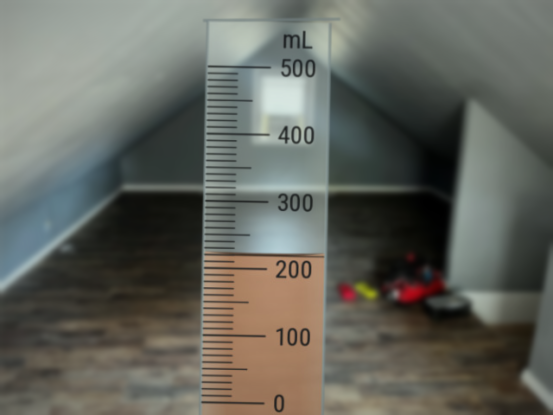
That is 220 mL
